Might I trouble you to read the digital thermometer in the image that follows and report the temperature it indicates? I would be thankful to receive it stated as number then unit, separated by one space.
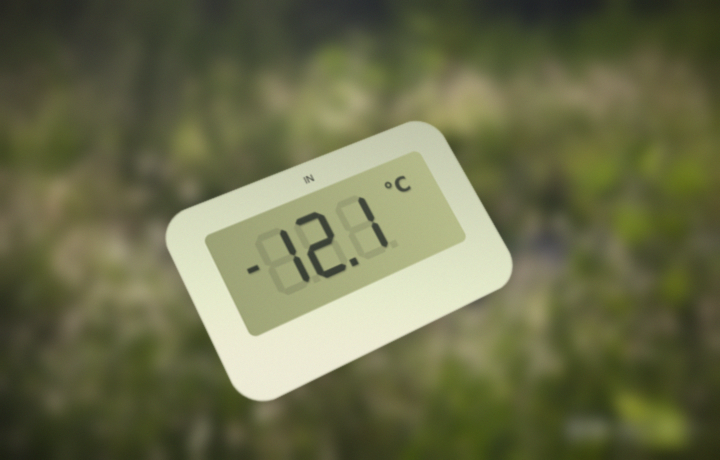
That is -12.1 °C
